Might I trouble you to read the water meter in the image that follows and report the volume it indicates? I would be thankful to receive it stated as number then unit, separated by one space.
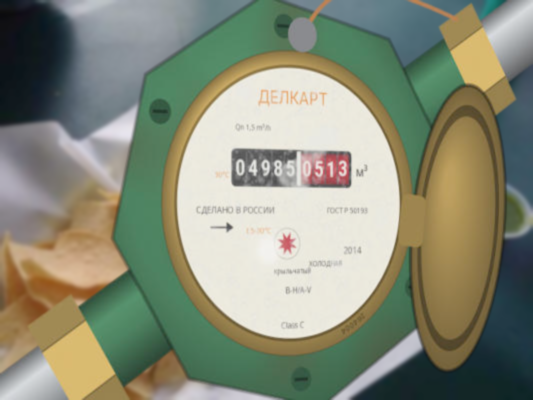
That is 4985.0513 m³
